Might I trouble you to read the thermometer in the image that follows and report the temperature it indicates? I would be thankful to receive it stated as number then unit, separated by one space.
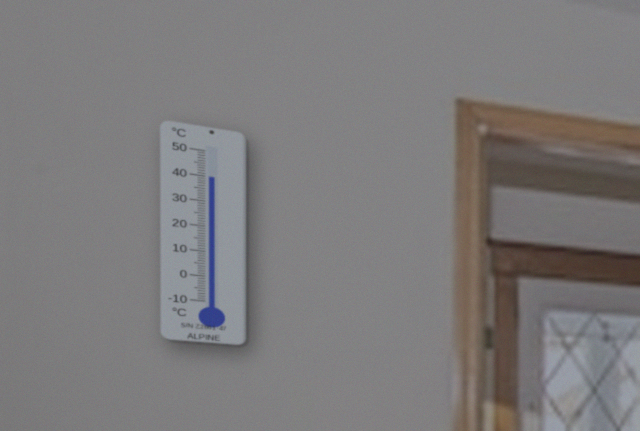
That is 40 °C
